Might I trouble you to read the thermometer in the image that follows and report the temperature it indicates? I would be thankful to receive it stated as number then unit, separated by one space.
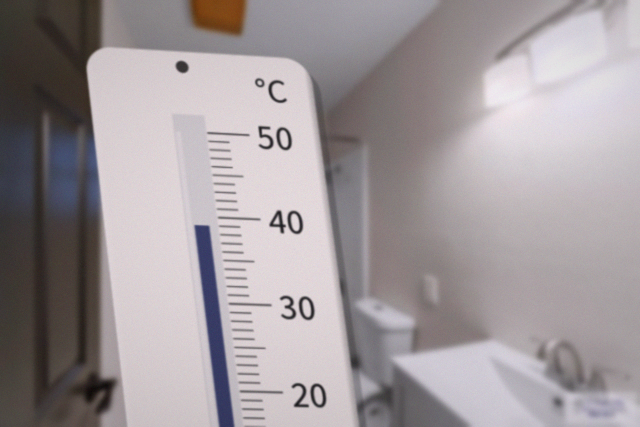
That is 39 °C
